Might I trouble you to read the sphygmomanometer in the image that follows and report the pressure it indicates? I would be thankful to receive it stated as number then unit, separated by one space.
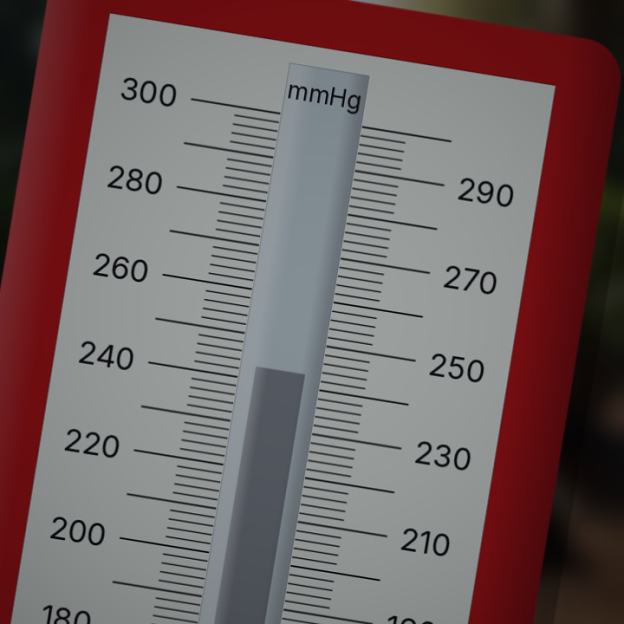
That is 243 mmHg
